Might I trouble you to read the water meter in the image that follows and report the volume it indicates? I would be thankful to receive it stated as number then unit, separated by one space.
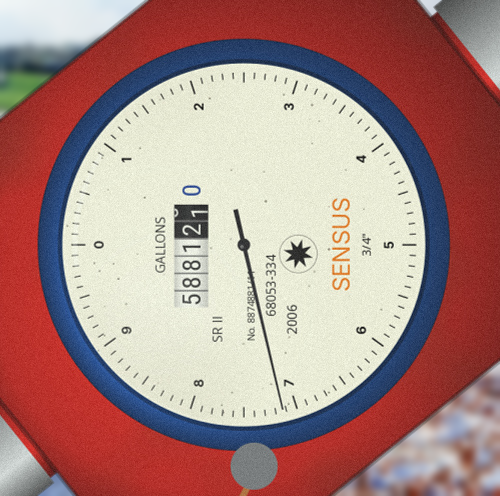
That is 5881207.1 gal
